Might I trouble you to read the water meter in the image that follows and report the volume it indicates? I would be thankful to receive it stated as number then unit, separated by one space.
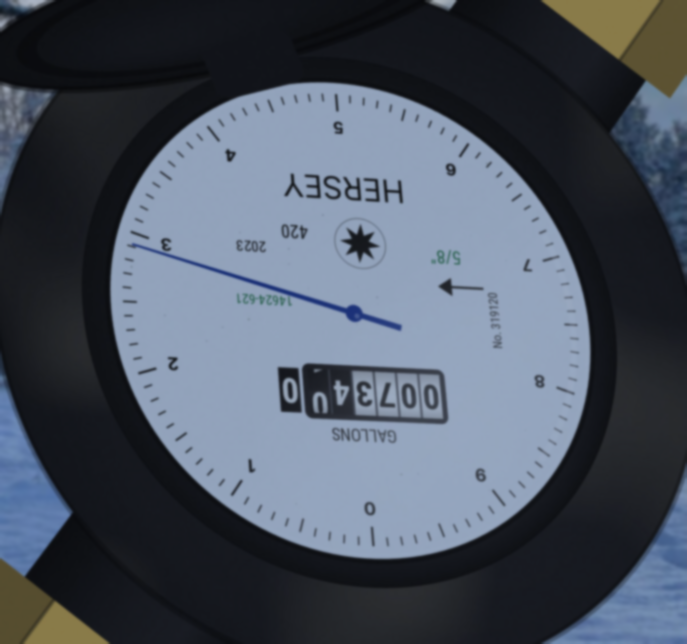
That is 73402.9 gal
